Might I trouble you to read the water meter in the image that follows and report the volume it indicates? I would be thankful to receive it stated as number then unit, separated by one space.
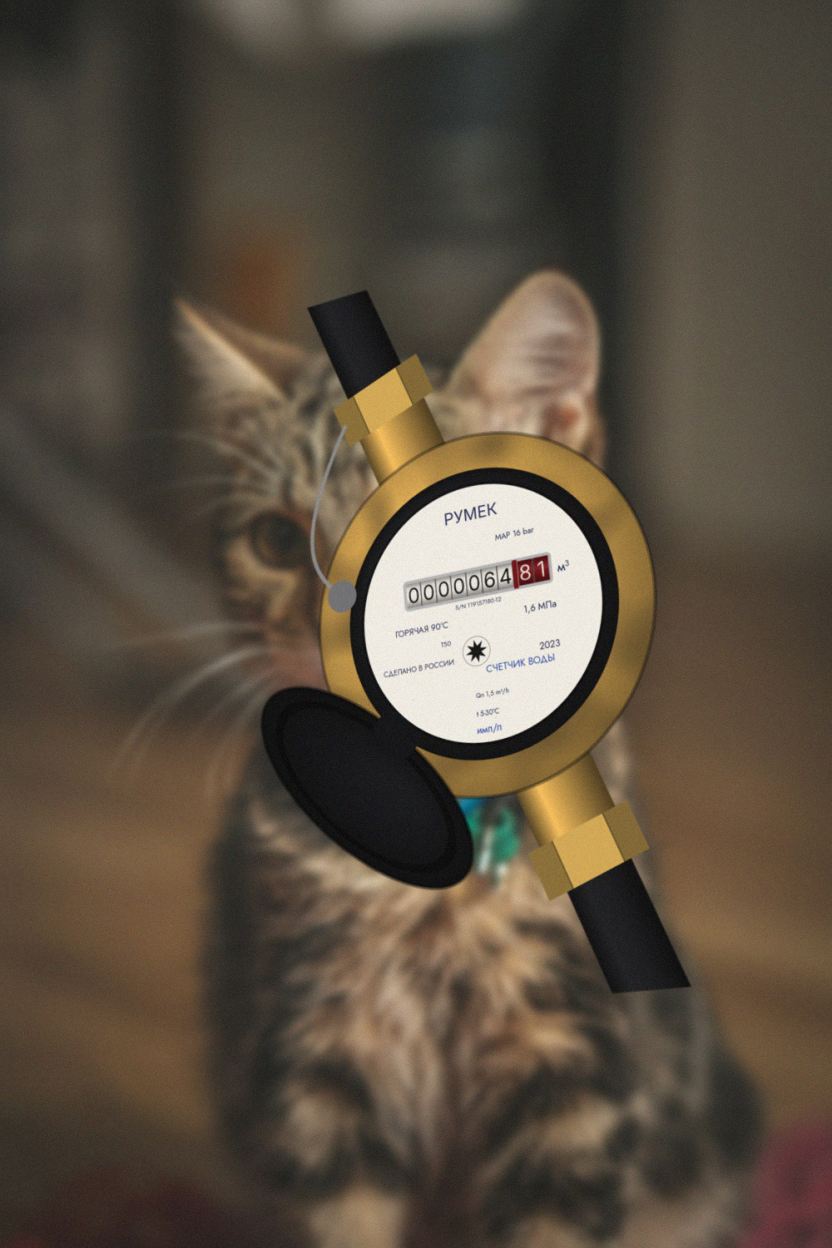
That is 64.81 m³
